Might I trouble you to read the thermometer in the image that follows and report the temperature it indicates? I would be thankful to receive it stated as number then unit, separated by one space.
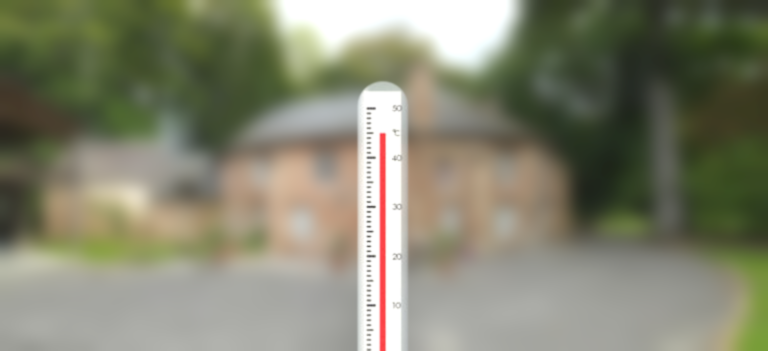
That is 45 °C
